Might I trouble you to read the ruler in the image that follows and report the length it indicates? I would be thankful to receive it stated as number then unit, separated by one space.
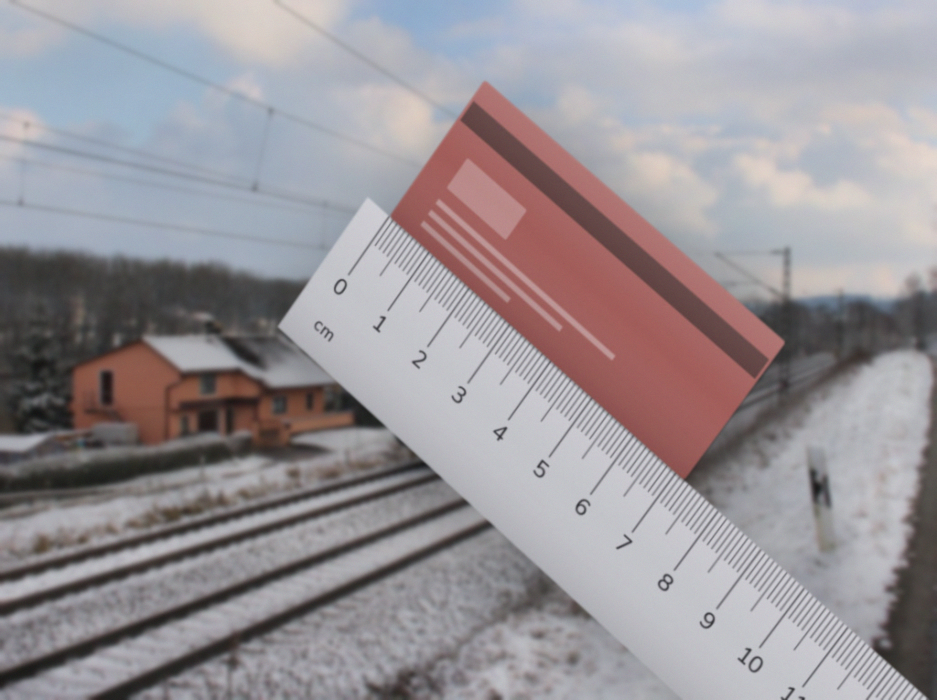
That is 7.2 cm
